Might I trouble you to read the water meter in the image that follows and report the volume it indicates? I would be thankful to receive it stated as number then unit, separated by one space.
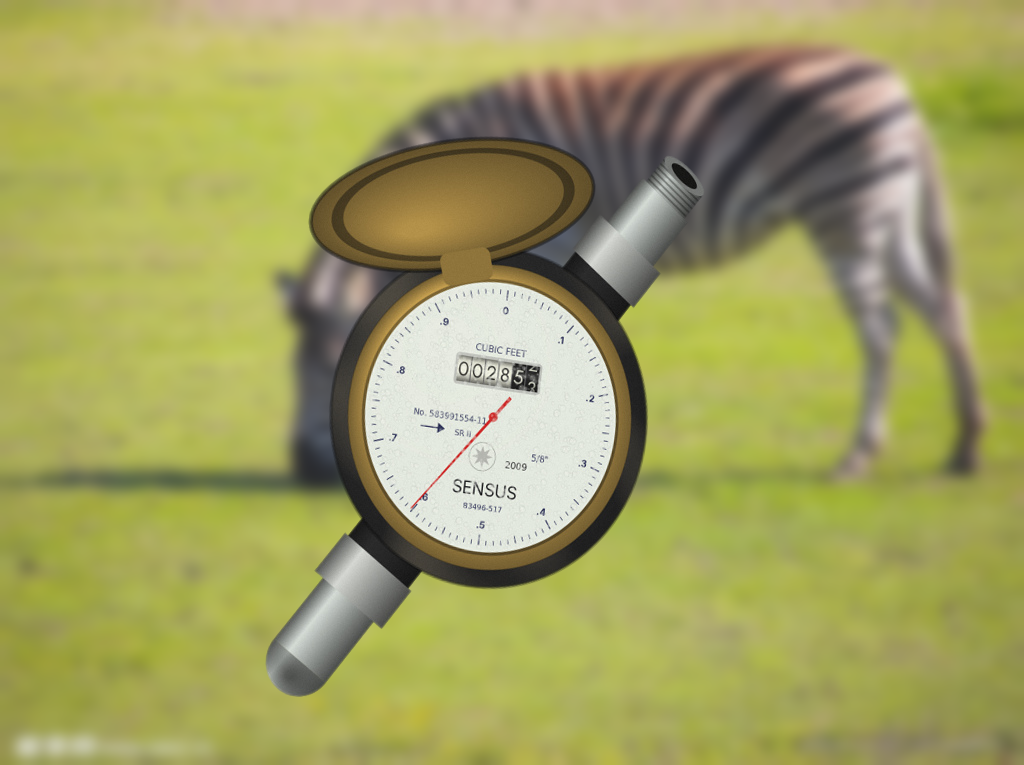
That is 2852.60 ft³
